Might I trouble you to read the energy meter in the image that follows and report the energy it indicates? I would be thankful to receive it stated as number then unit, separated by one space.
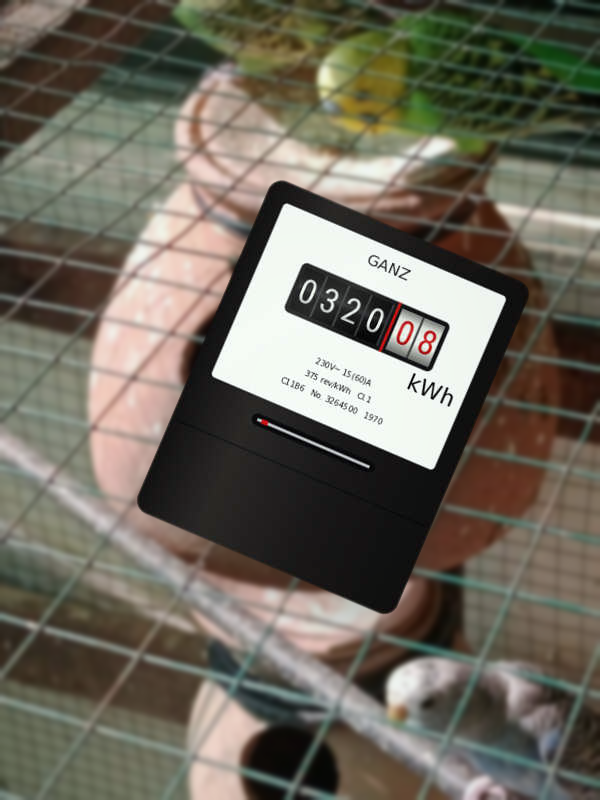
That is 320.08 kWh
